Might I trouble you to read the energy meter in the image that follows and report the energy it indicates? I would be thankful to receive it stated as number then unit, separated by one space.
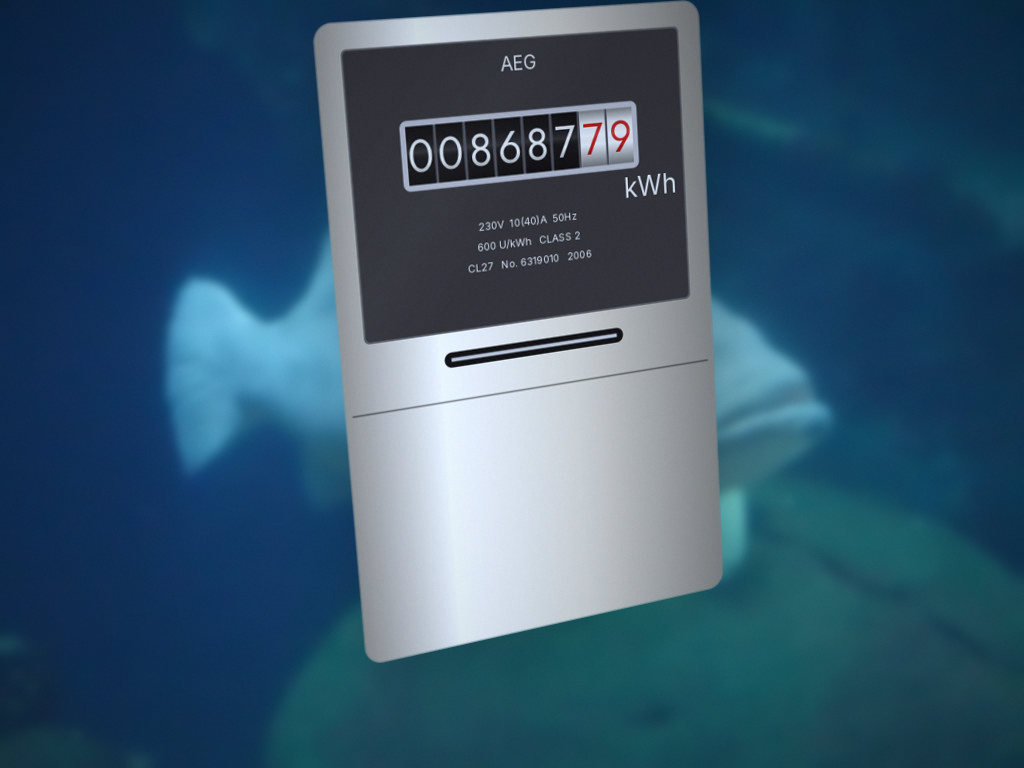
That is 8687.79 kWh
